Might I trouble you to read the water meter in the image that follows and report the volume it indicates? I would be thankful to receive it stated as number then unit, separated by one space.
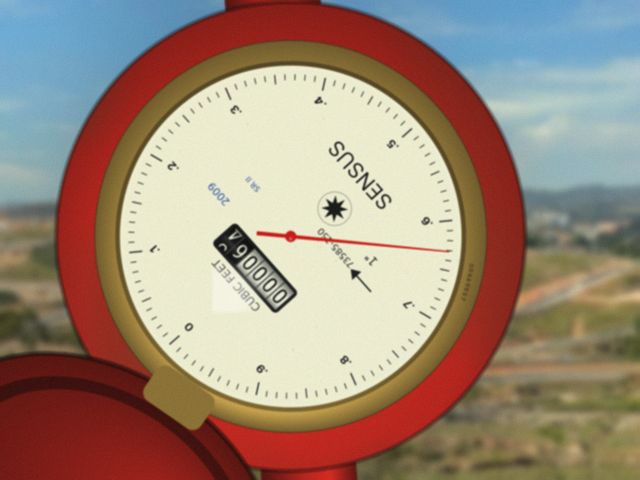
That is 63.63 ft³
